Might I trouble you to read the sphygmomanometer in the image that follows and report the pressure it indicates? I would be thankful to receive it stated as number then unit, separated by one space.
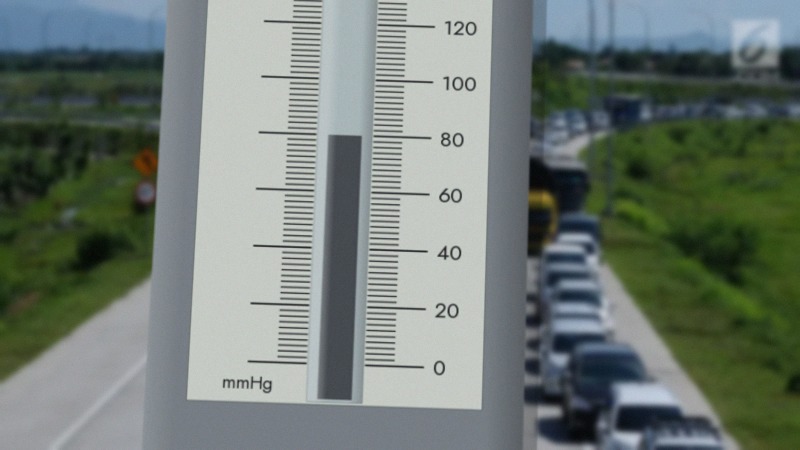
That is 80 mmHg
